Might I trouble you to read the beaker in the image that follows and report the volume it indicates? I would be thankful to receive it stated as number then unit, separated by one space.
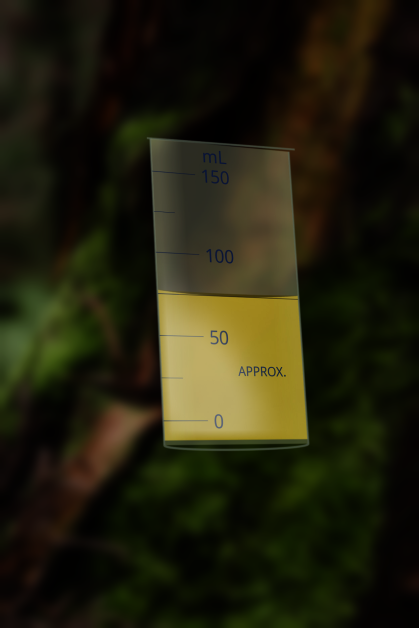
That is 75 mL
